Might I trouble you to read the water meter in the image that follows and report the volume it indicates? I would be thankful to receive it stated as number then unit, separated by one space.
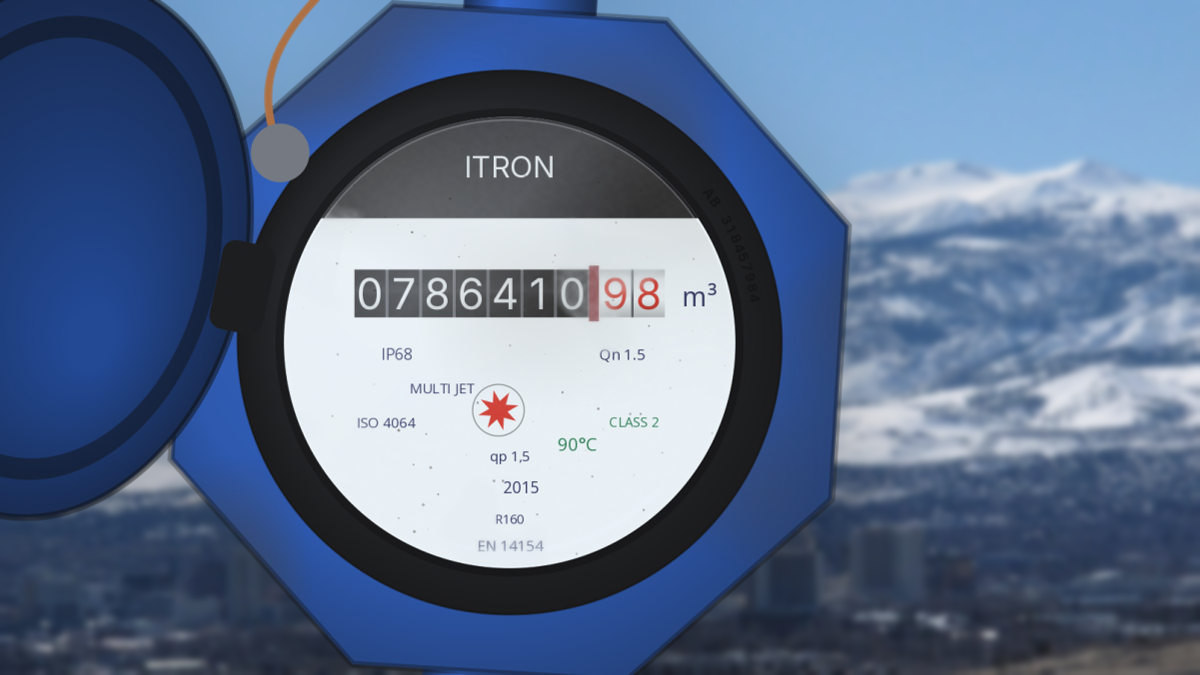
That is 786410.98 m³
